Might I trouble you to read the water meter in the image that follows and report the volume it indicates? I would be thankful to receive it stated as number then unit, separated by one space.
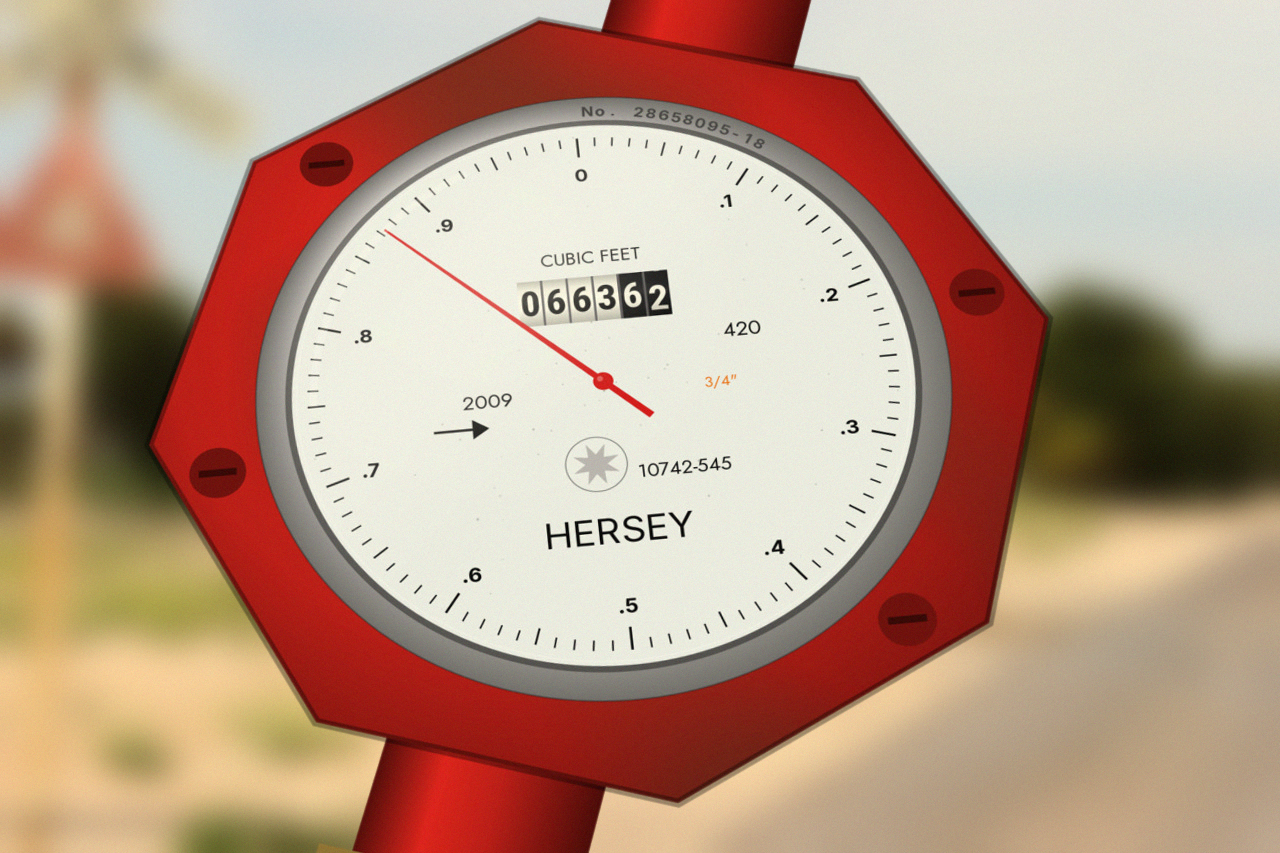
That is 66361.87 ft³
